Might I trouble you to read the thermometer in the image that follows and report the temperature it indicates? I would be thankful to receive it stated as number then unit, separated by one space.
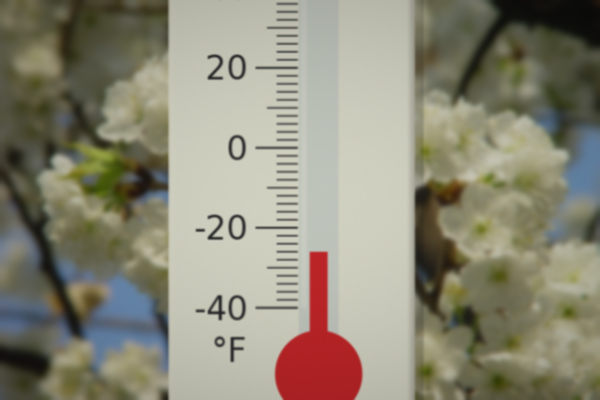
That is -26 °F
